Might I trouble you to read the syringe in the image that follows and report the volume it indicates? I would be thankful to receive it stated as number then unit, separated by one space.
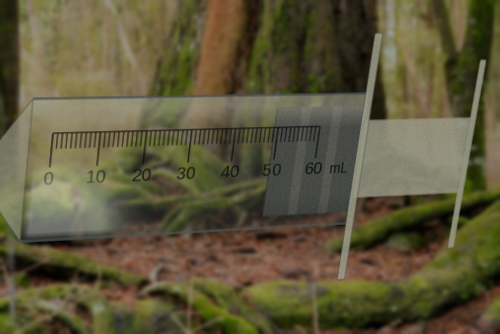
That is 49 mL
